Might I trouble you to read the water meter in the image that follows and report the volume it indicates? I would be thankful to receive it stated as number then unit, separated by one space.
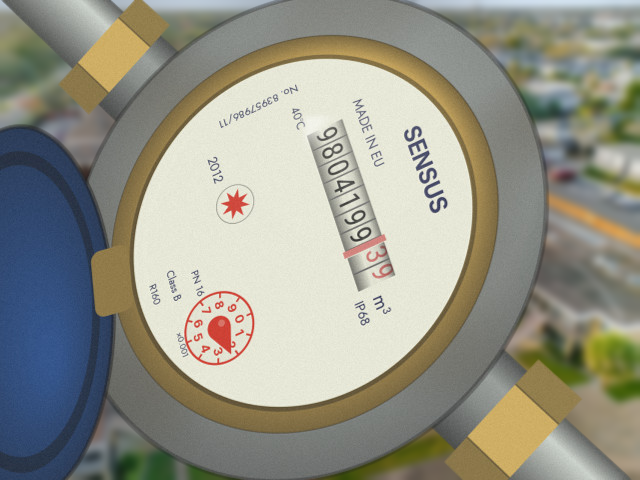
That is 9804199.392 m³
